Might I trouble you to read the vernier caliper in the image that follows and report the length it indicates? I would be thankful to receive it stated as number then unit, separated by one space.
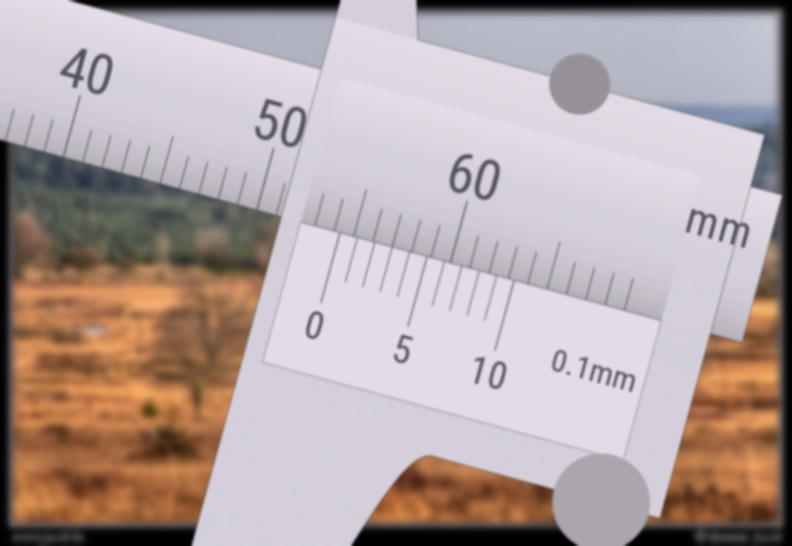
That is 54.3 mm
